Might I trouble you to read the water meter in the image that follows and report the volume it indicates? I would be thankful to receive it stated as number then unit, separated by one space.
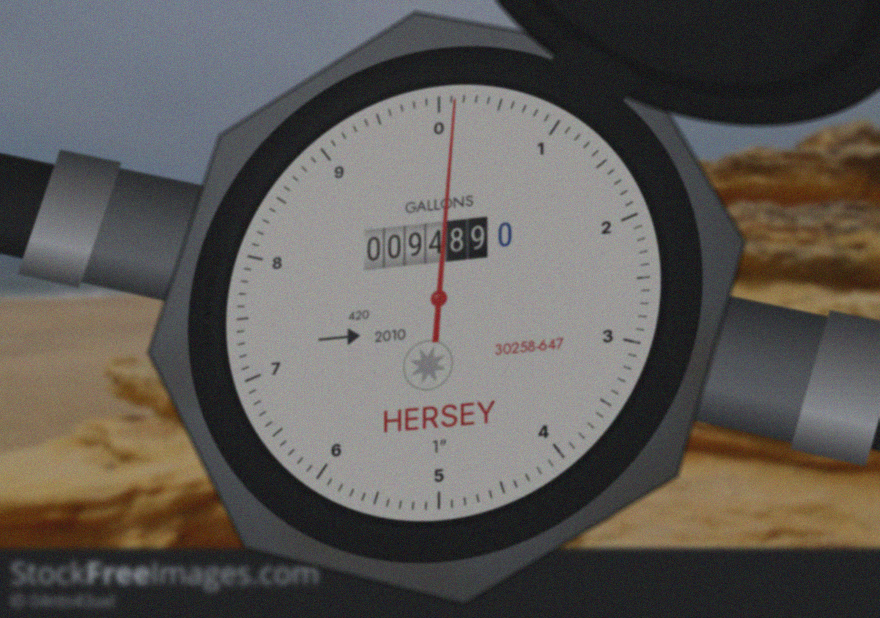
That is 94890.1 gal
